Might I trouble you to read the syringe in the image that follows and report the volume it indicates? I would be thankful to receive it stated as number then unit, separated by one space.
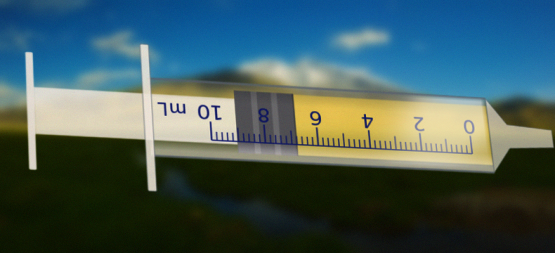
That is 6.8 mL
